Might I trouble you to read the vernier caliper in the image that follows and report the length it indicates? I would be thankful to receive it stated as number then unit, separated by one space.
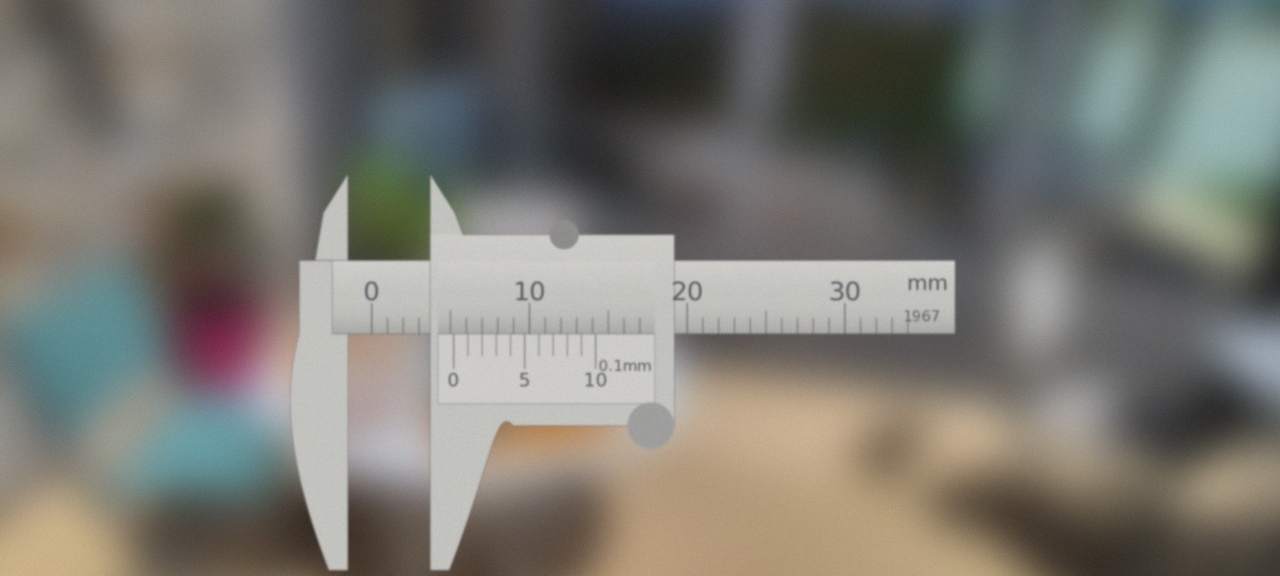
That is 5.2 mm
